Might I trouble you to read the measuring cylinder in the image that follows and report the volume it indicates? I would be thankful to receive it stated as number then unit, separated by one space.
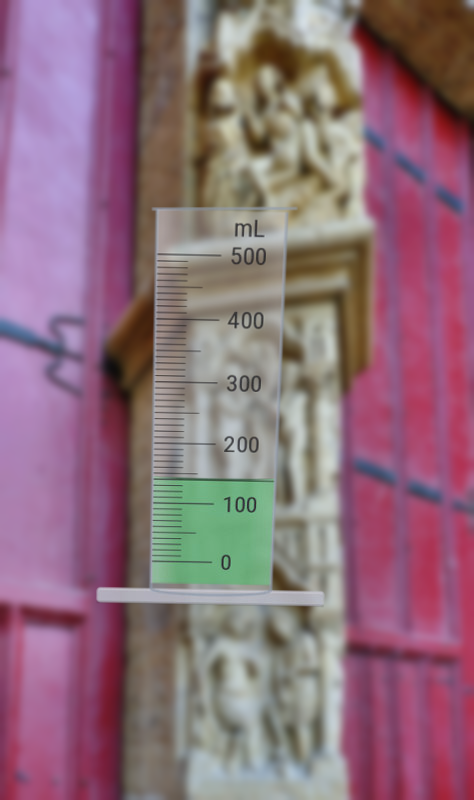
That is 140 mL
